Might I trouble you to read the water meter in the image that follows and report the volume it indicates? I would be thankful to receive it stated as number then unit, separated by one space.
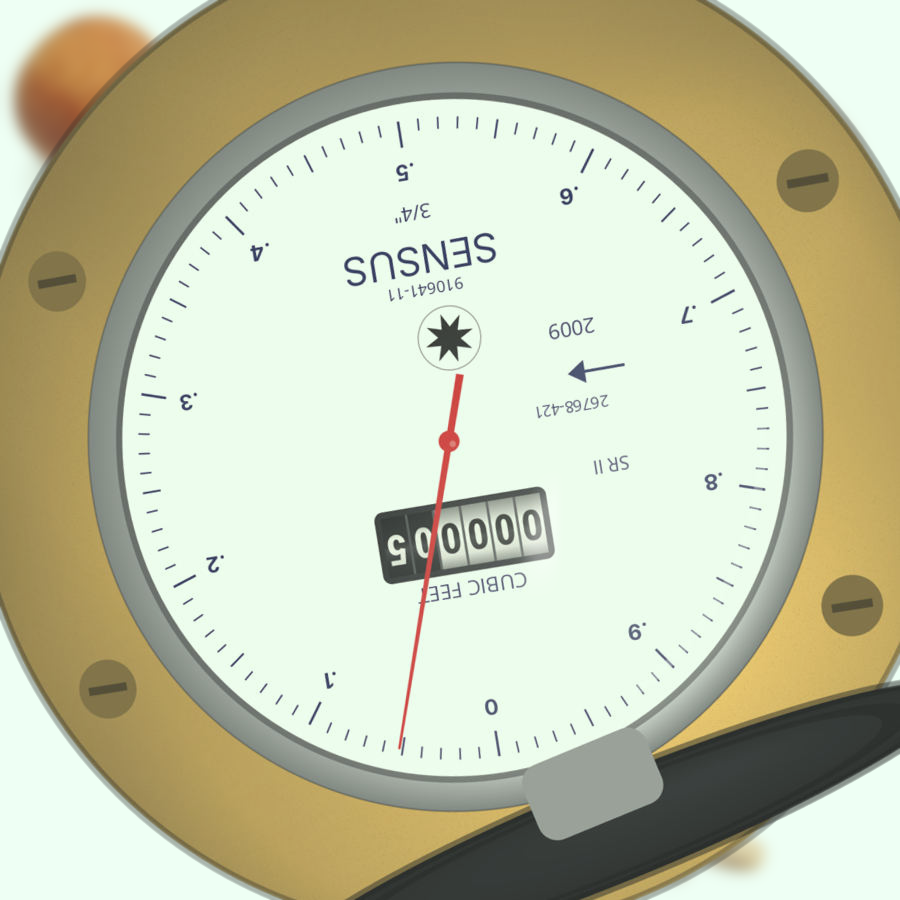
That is 5.05 ft³
